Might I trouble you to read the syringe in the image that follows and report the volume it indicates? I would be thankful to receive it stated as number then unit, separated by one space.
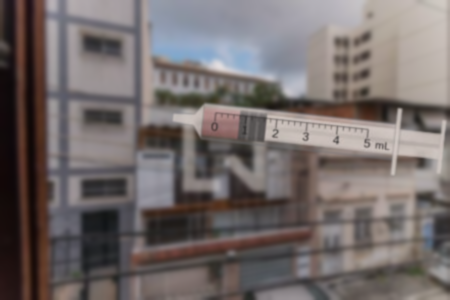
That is 0.8 mL
